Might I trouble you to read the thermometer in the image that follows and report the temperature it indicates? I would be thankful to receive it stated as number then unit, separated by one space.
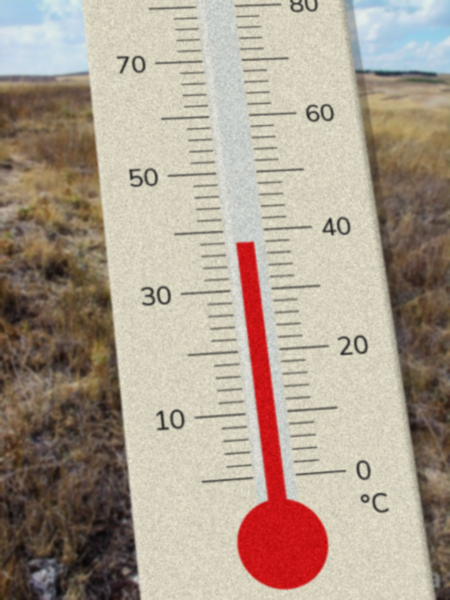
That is 38 °C
